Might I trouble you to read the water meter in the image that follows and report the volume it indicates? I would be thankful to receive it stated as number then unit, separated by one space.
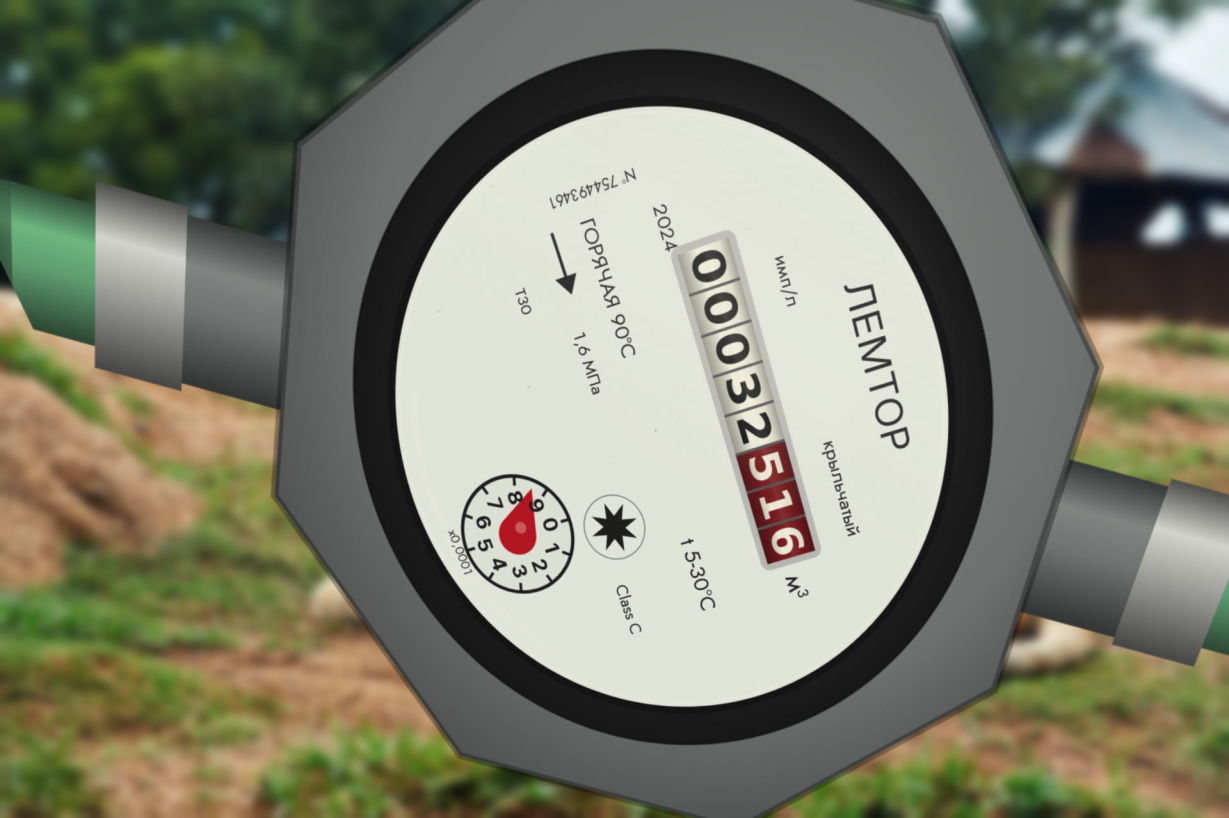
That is 32.5168 m³
